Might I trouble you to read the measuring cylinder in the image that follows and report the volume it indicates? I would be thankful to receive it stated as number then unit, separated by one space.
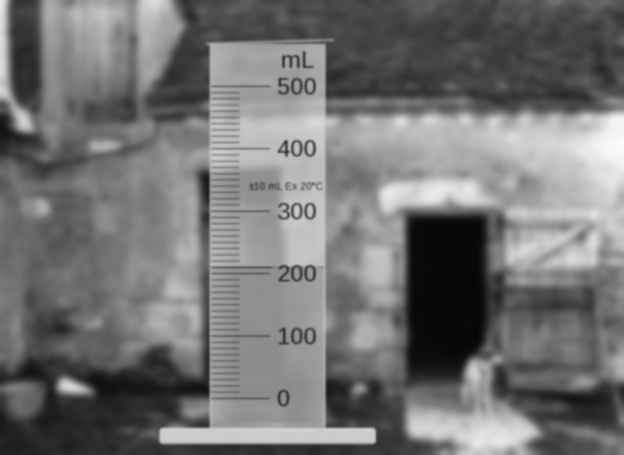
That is 210 mL
